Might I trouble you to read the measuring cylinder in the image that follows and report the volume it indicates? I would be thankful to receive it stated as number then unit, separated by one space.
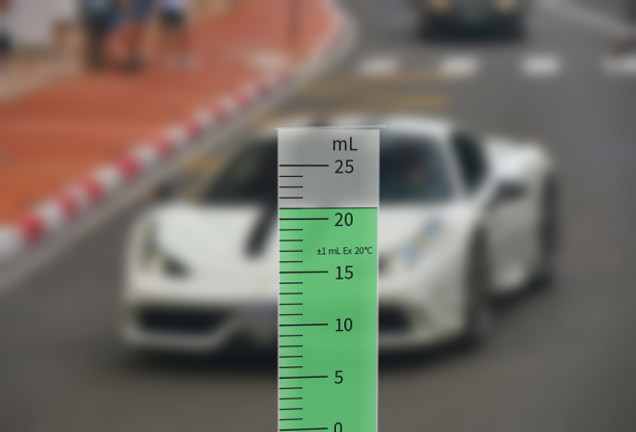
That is 21 mL
